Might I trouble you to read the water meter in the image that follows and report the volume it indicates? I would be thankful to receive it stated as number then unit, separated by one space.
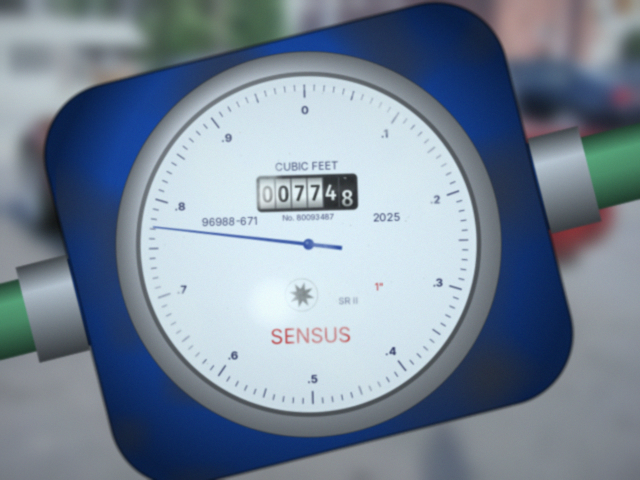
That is 7747.77 ft³
